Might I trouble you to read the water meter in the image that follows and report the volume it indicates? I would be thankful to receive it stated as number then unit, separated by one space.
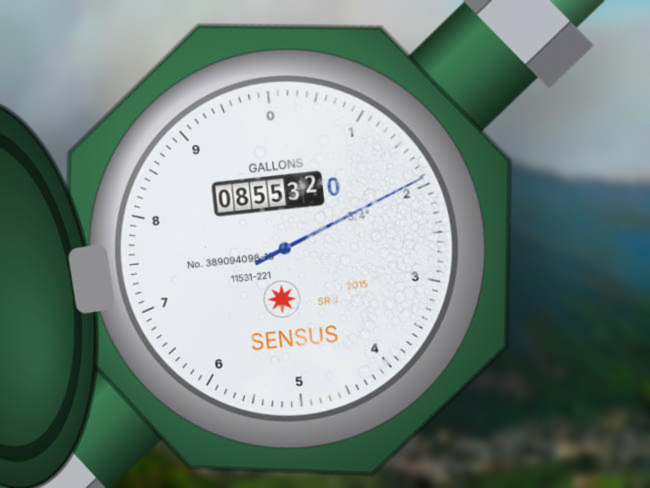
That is 855321.9 gal
